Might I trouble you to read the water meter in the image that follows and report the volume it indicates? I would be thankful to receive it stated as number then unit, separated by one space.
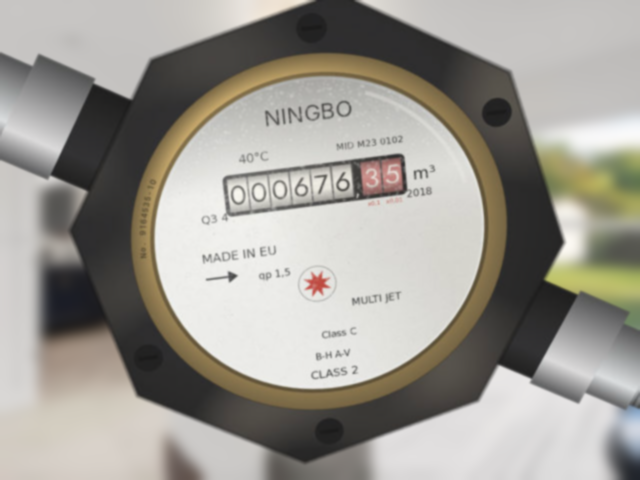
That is 676.35 m³
